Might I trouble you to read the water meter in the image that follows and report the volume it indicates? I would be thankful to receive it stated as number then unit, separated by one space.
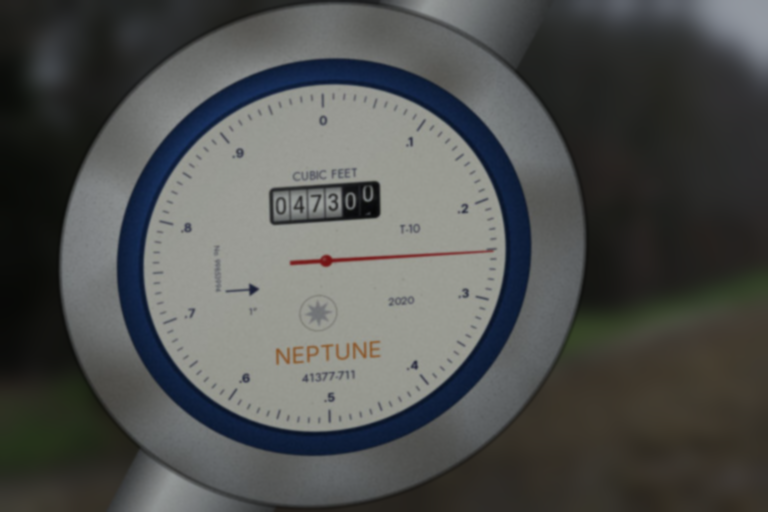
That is 47300.25 ft³
